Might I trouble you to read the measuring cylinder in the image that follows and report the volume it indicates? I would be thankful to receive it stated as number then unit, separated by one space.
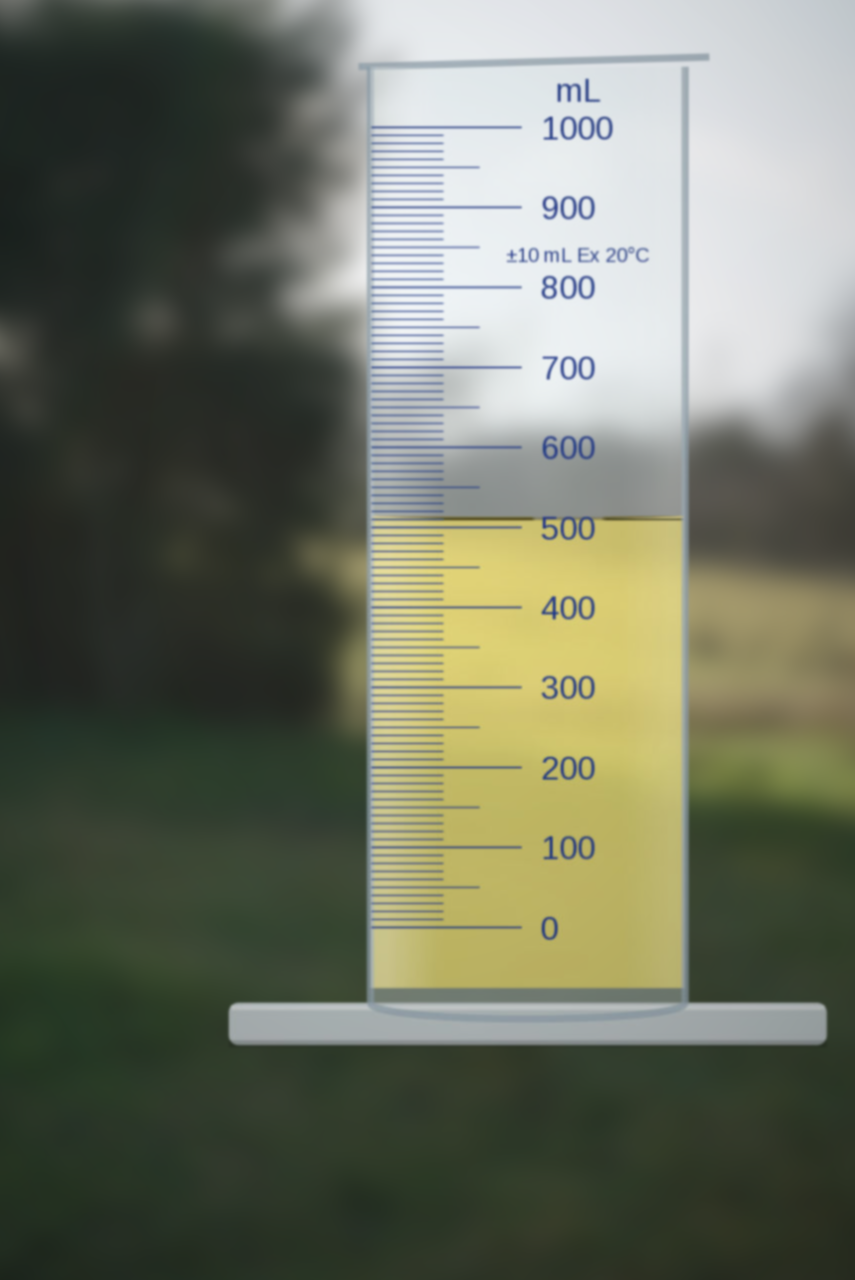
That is 510 mL
